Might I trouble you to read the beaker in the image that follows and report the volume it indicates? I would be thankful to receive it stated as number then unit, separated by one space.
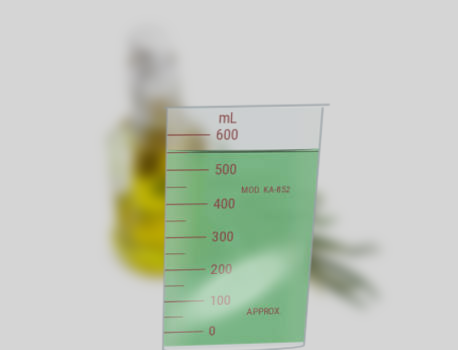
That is 550 mL
